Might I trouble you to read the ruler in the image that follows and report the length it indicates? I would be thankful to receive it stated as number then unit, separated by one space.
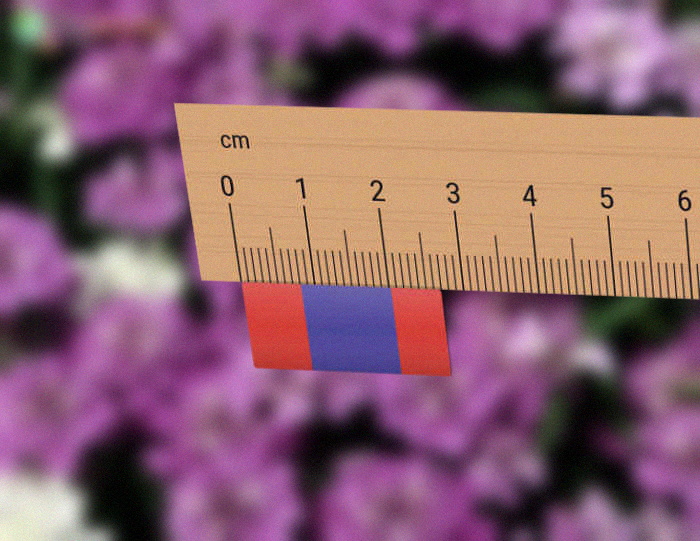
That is 2.7 cm
